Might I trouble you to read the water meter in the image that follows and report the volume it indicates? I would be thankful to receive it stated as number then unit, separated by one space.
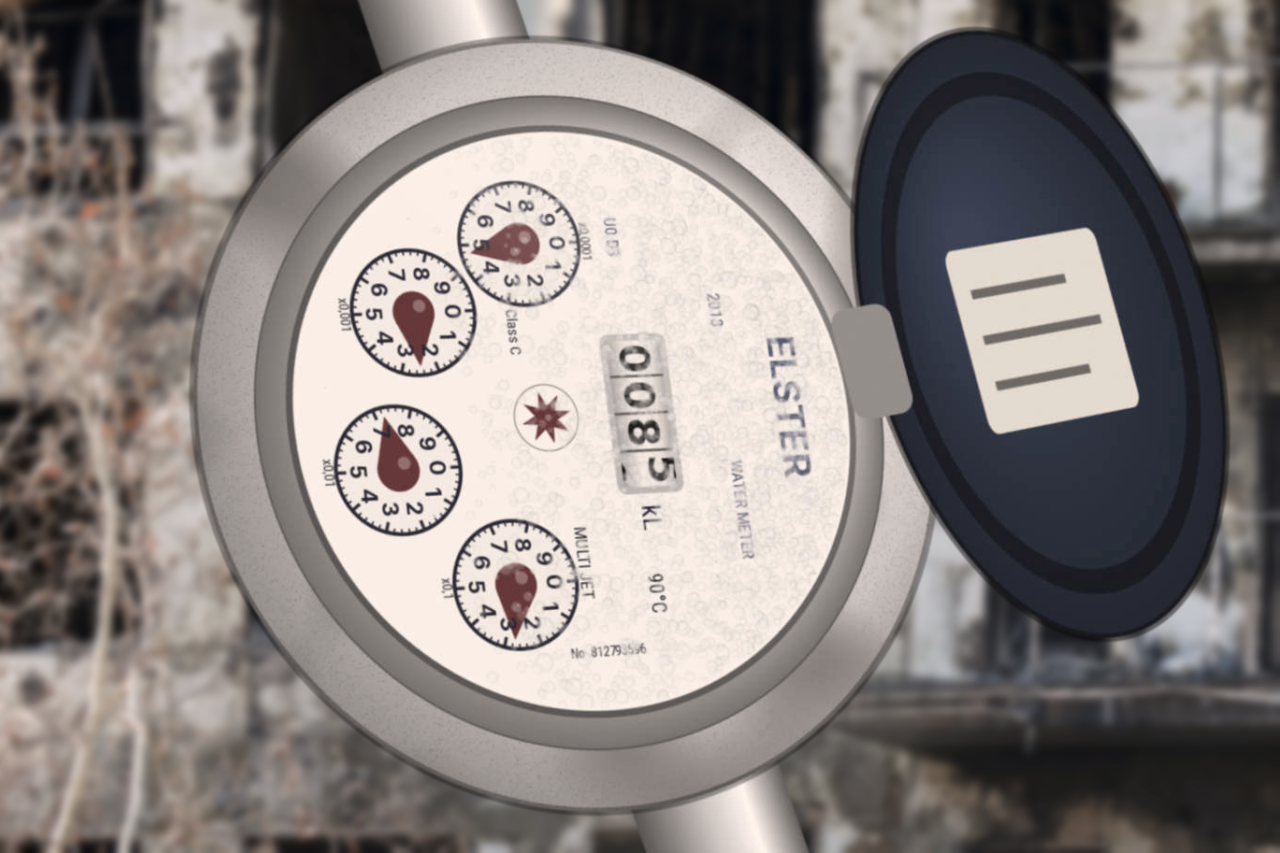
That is 85.2724 kL
